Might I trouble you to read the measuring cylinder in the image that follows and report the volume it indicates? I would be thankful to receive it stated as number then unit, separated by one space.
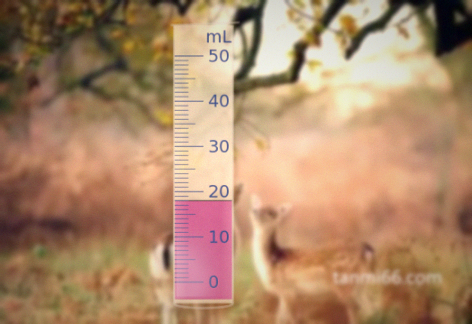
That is 18 mL
